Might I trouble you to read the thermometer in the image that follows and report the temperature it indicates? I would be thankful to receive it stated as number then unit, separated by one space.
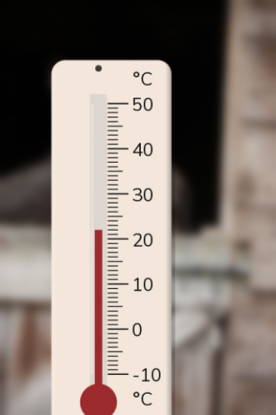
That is 22 °C
